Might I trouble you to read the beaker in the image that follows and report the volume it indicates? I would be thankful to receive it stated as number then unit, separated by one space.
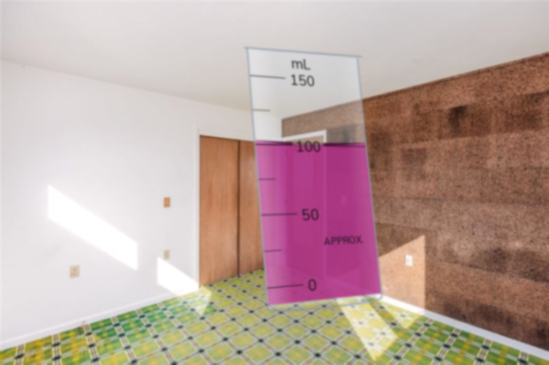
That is 100 mL
